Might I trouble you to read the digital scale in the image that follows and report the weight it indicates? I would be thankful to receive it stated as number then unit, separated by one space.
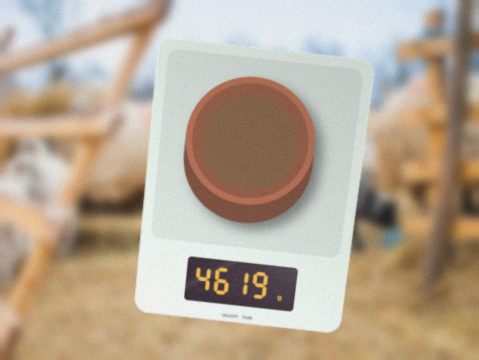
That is 4619 g
